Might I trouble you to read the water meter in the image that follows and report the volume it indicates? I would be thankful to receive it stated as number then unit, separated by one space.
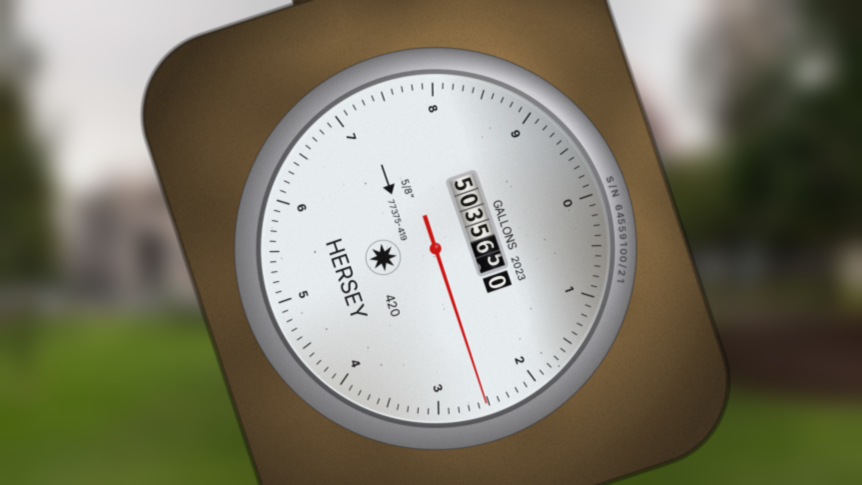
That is 5035652.5 gal
